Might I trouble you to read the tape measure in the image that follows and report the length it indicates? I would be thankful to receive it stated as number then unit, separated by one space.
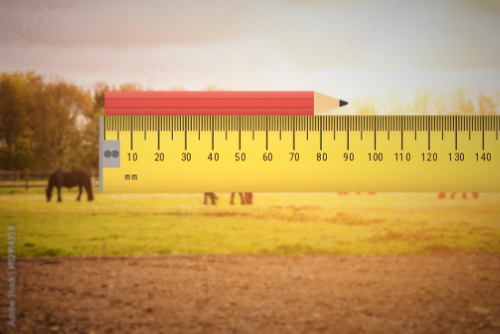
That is 90 mm
